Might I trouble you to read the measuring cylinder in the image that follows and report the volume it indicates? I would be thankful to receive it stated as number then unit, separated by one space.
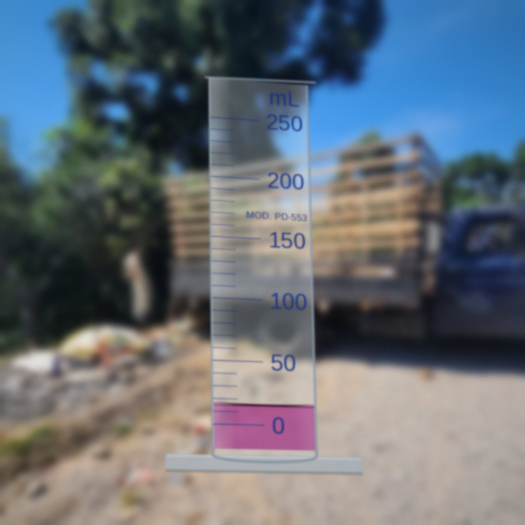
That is 15 mL
